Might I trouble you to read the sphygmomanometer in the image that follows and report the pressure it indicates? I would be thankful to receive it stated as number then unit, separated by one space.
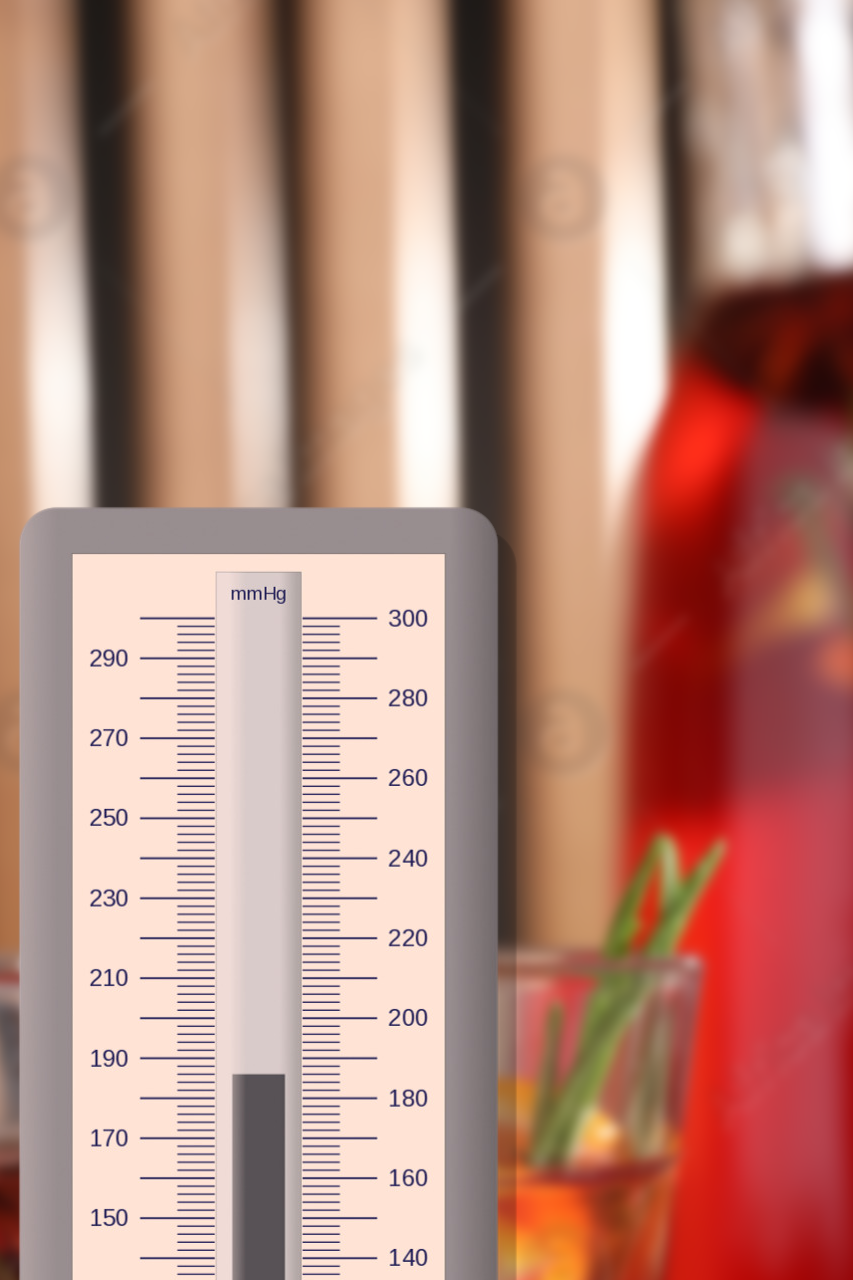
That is 186 mmHg
